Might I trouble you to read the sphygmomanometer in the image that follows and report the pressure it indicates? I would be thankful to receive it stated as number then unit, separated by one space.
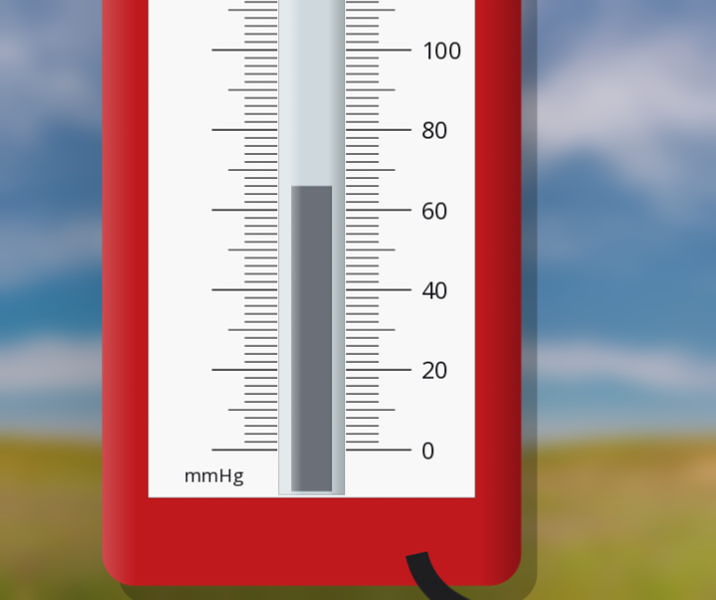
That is 66 mmHg
